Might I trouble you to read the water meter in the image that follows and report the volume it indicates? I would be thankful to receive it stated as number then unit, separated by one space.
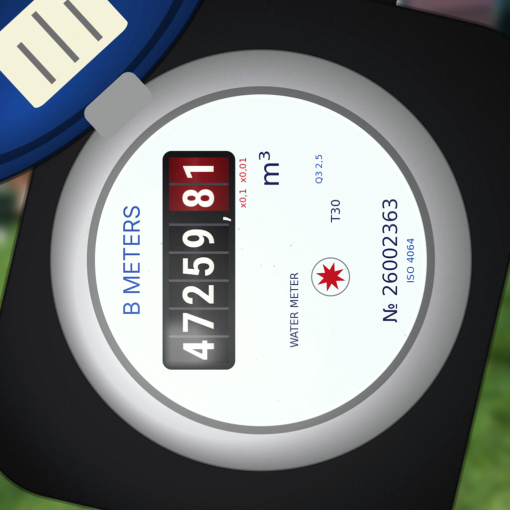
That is 47259.81 m³
